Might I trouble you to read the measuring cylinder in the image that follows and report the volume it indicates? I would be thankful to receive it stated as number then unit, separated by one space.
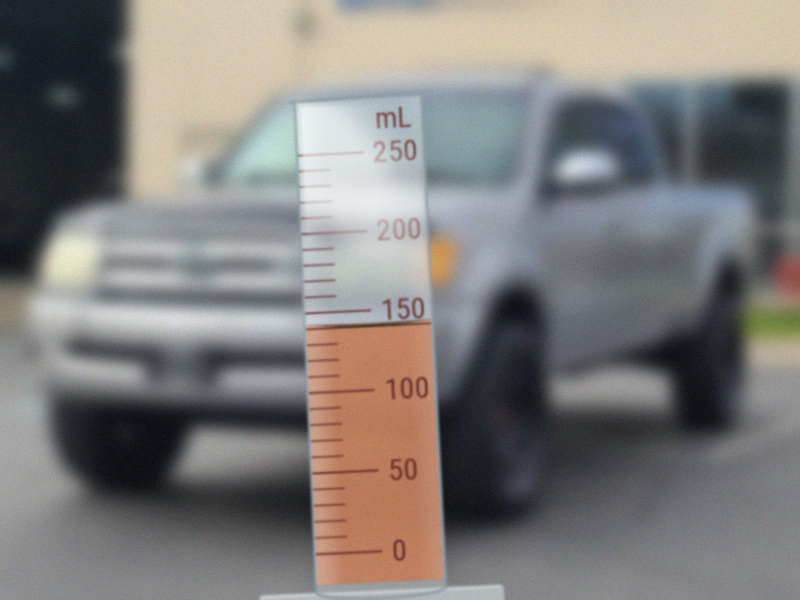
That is 140 mL
